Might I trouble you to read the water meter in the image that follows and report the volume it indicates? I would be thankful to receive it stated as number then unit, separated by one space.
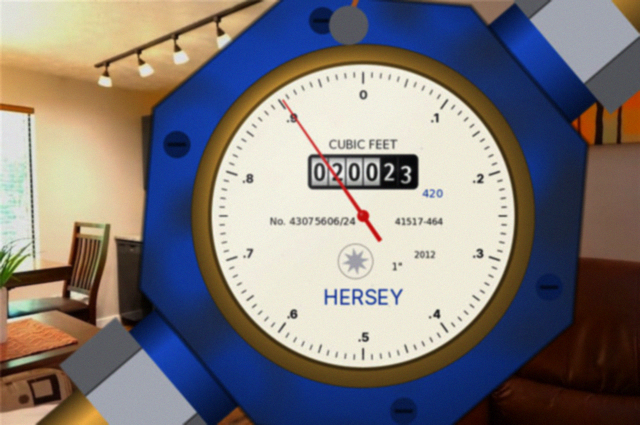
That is 20022.90 ft³
